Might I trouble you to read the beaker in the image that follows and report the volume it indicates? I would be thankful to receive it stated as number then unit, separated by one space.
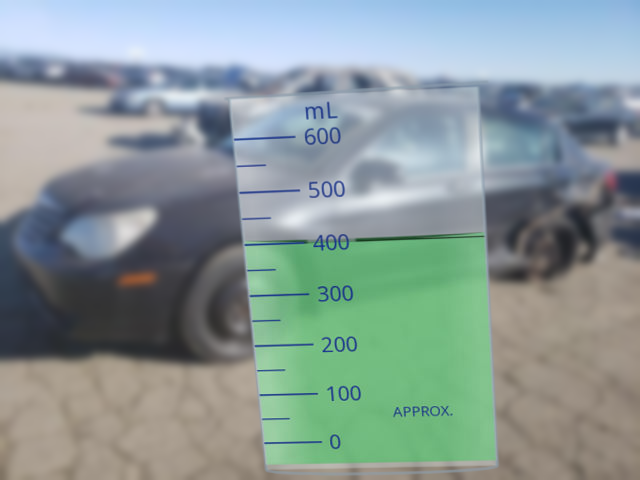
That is 400 mL
